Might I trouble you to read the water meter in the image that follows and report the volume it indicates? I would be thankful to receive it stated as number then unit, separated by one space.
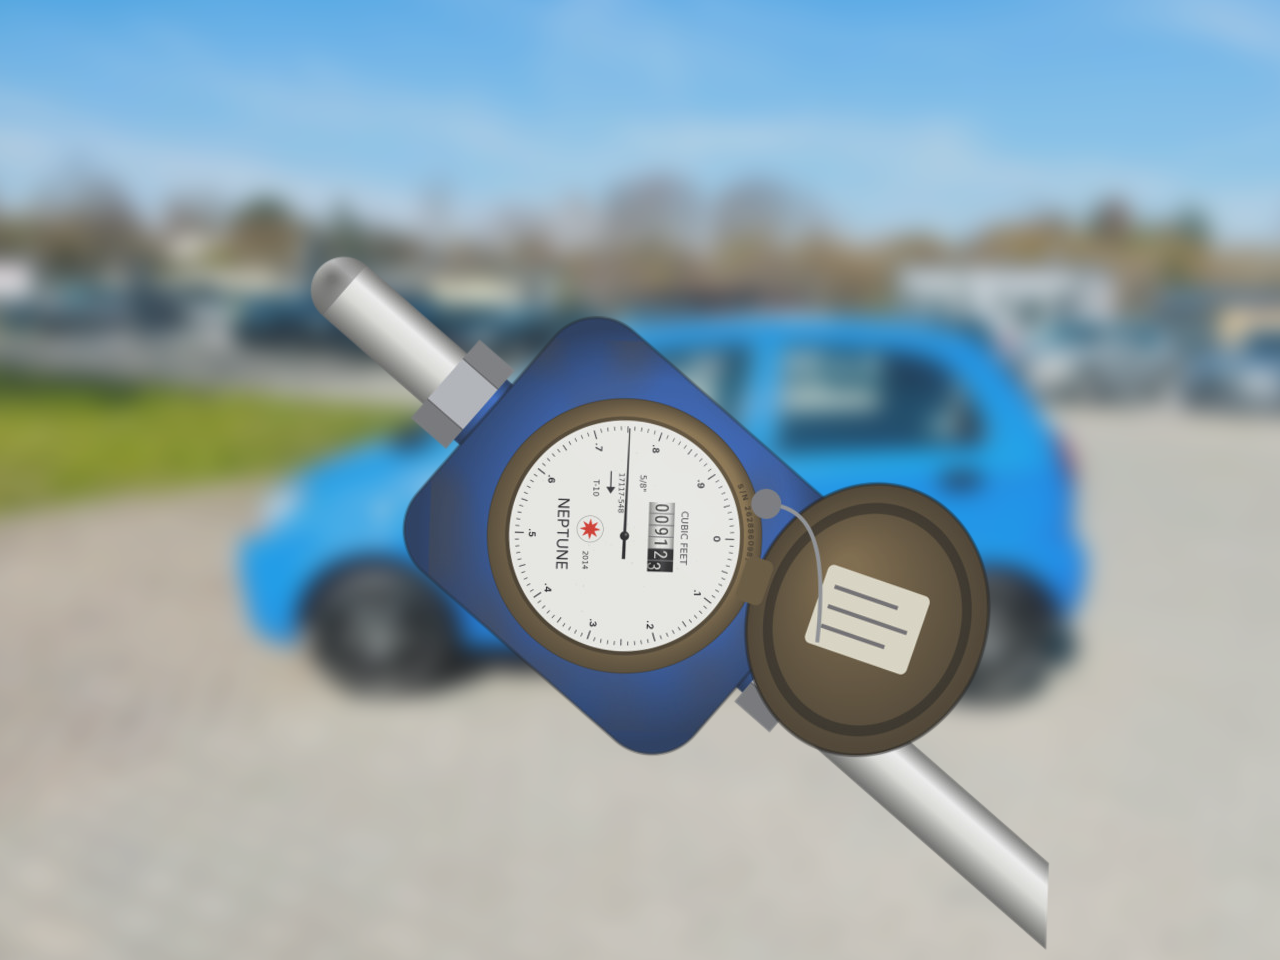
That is 9122.75 ft³
